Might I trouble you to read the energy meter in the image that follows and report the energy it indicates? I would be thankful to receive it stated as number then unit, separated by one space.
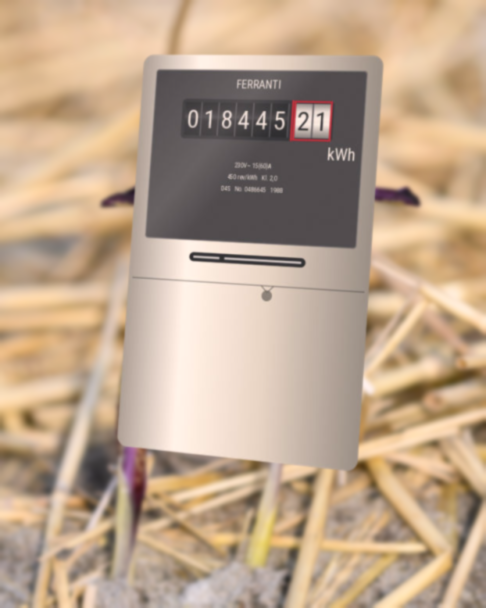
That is 18445.21 kWh
